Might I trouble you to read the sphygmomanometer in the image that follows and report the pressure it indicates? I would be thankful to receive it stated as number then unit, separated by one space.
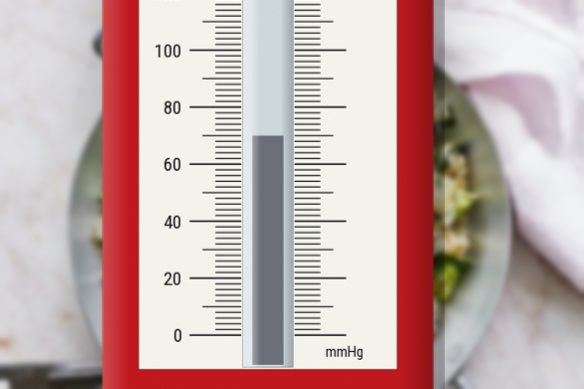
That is 70 mmHg
